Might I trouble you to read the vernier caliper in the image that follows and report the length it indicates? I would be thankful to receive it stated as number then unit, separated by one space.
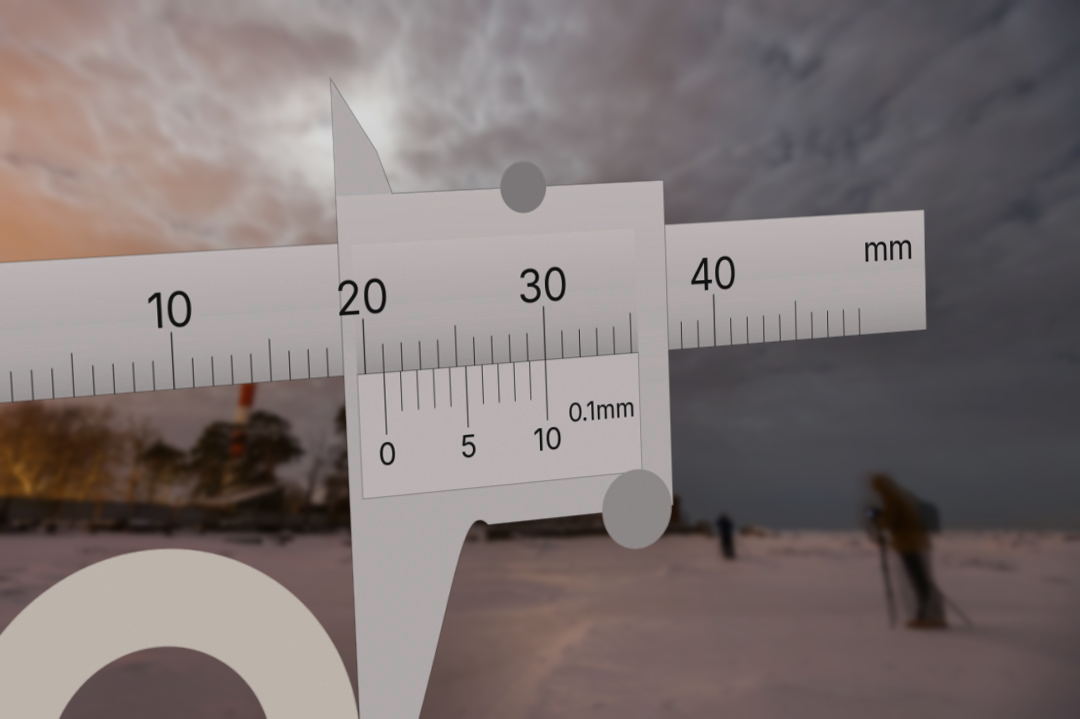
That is 21.0 mm
